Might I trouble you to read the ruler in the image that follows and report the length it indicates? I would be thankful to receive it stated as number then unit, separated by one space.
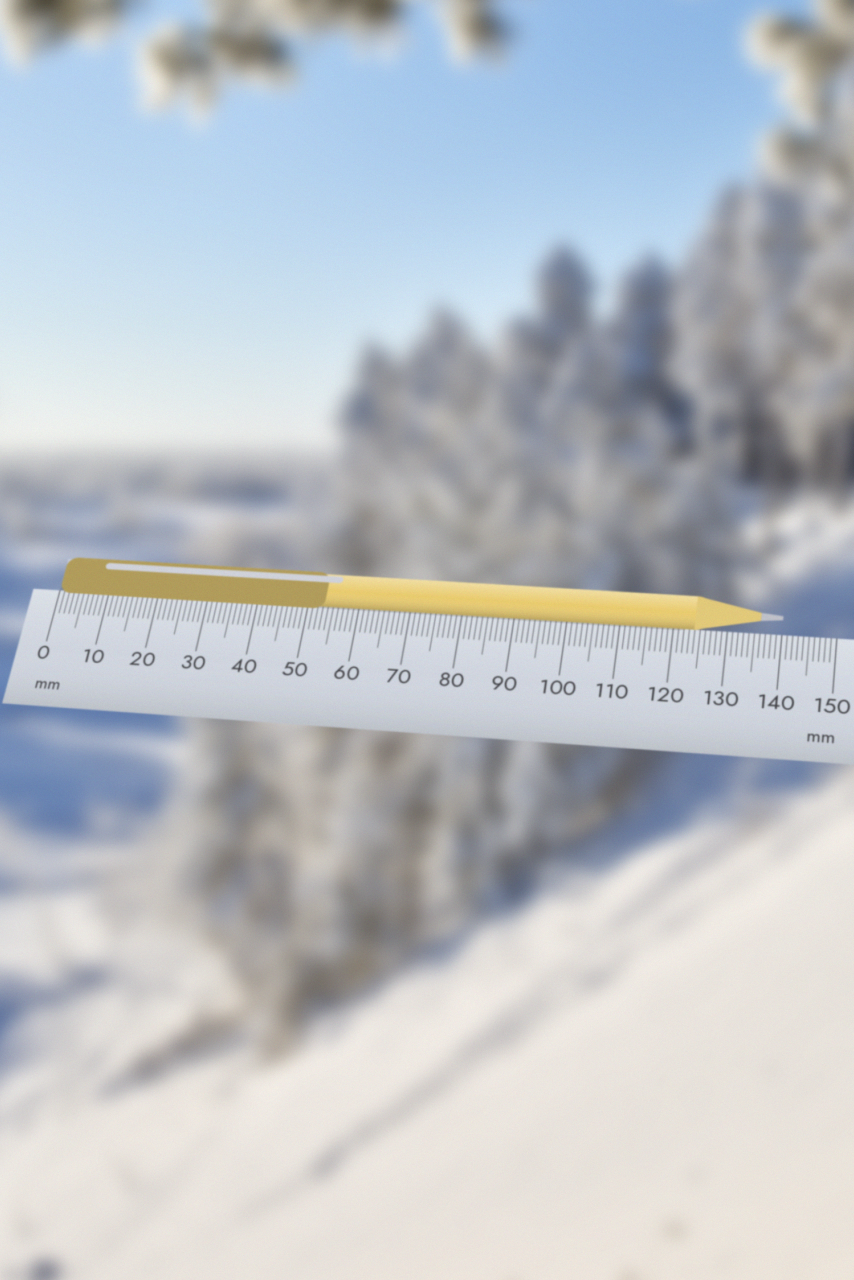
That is 140 mm
